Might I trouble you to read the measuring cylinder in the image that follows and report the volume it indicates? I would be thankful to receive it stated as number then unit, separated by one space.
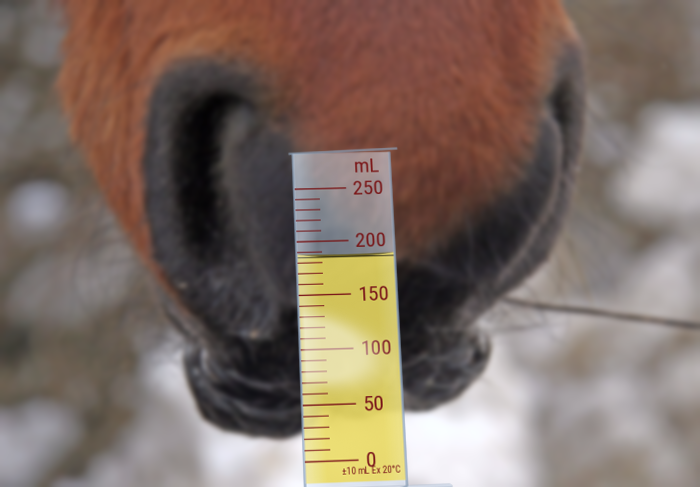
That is 185 mL
